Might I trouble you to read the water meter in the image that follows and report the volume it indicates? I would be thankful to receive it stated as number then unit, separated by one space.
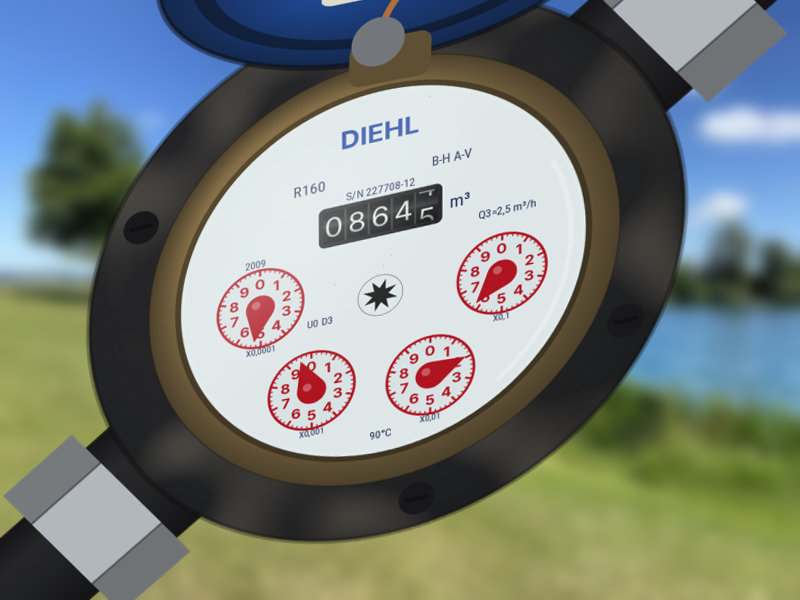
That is 8644.6195 m³
